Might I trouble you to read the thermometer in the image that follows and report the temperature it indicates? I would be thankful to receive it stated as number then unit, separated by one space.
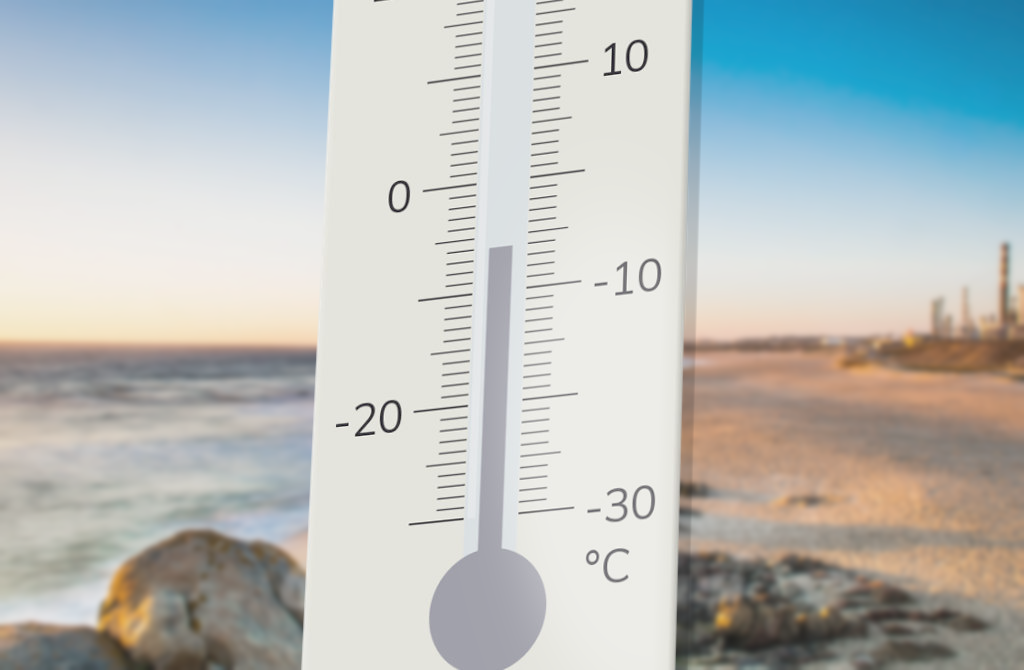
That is -6 °C
